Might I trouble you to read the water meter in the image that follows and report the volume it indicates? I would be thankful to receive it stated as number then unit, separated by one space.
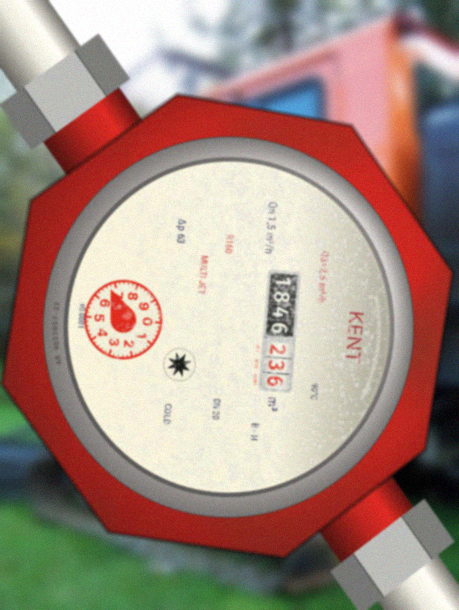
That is 1846.2366 m³
